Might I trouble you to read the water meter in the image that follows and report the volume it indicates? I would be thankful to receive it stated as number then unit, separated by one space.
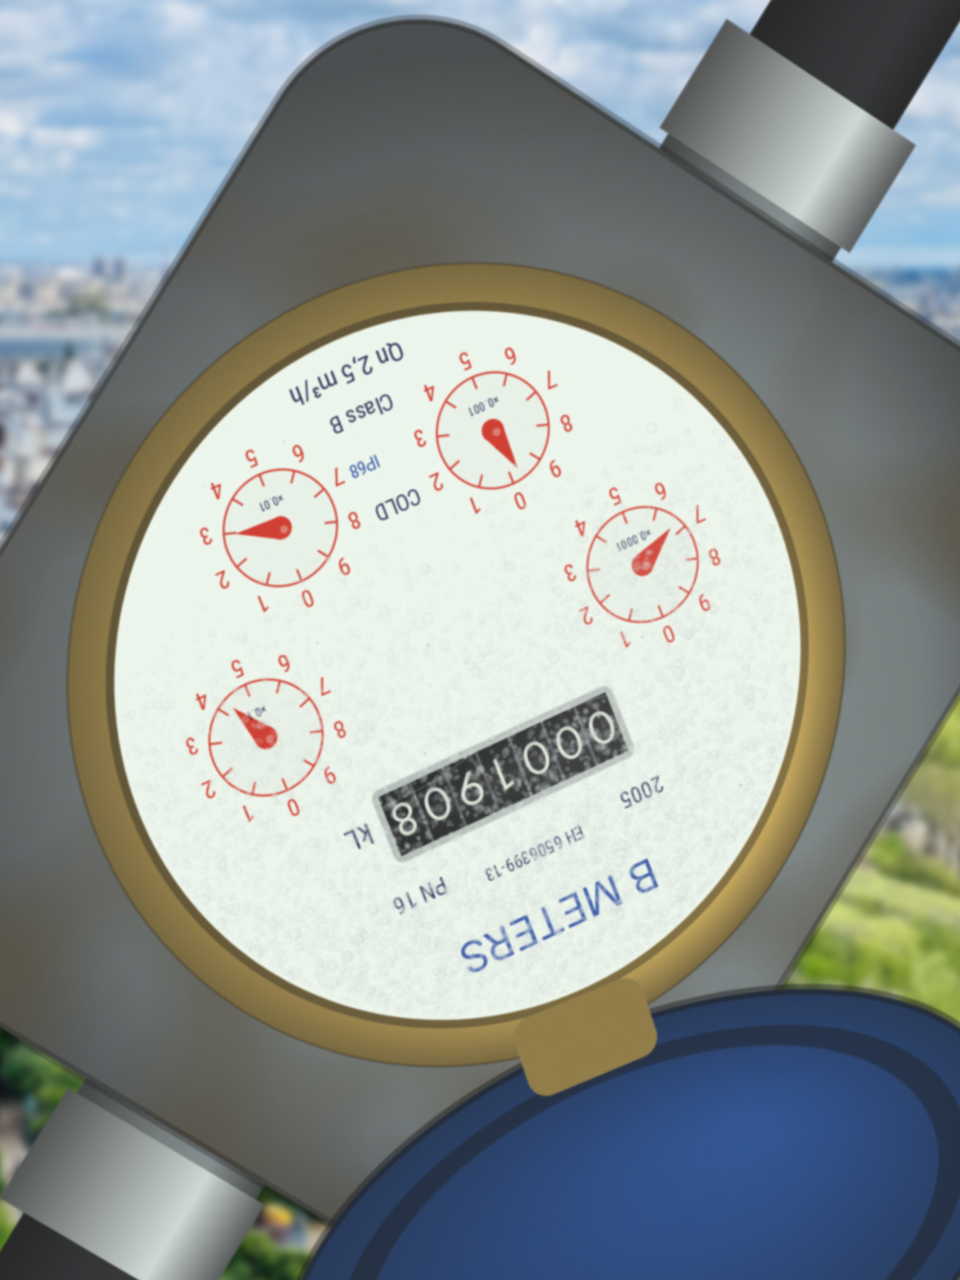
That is 1908.4296 kL
